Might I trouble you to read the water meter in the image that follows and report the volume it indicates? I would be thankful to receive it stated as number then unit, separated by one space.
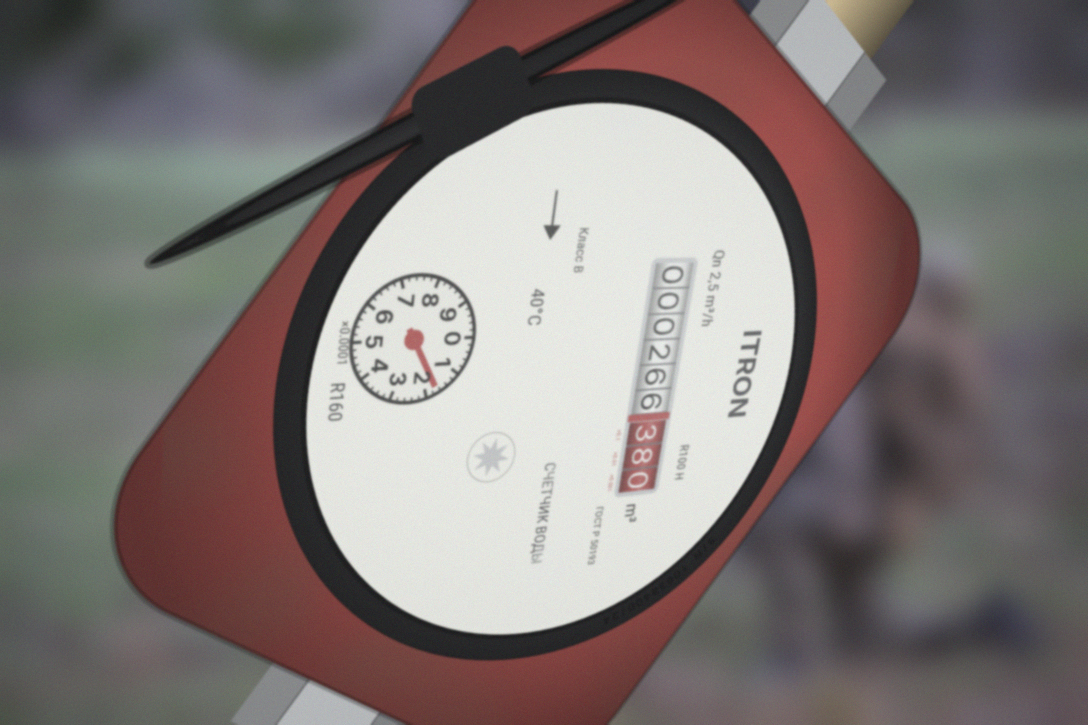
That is 266.3801 m³
